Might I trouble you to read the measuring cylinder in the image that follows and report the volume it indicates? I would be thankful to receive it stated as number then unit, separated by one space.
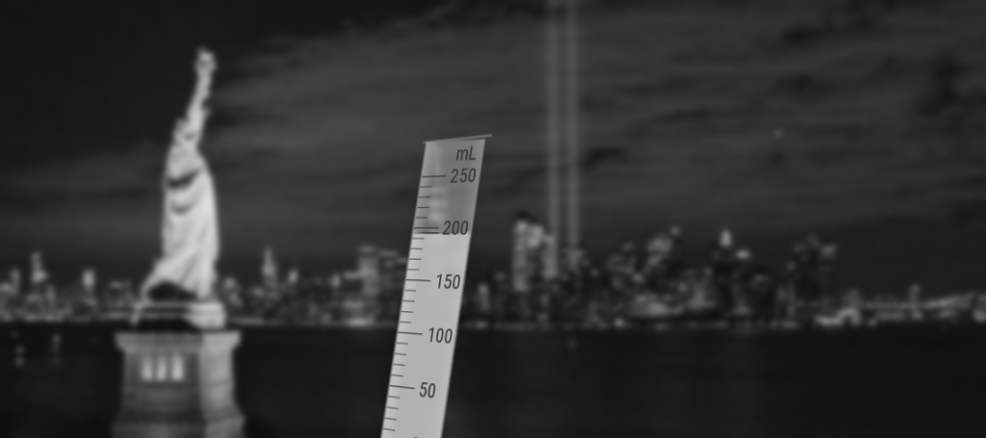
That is 195 mL
